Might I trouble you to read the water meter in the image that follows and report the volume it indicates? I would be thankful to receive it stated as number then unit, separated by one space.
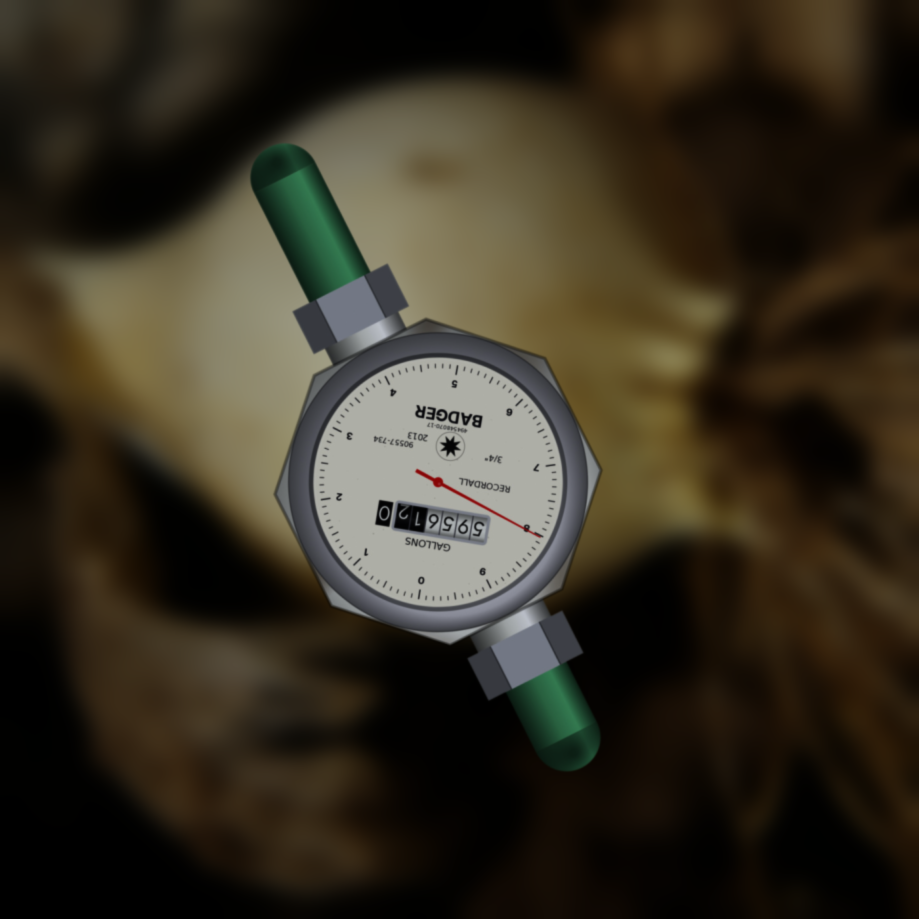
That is 5956118.0 gal
